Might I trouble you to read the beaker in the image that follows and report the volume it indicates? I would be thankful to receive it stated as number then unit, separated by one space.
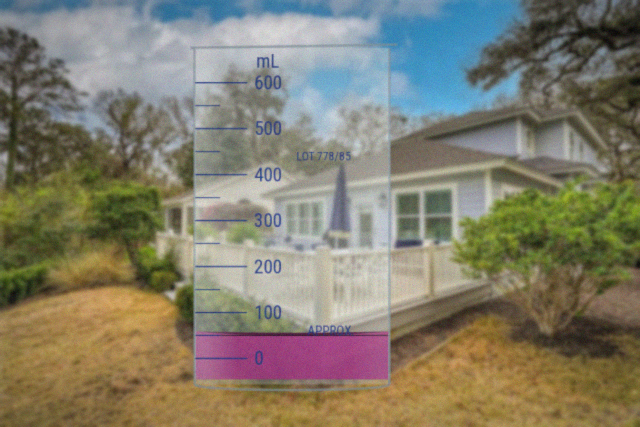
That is 50 mL
